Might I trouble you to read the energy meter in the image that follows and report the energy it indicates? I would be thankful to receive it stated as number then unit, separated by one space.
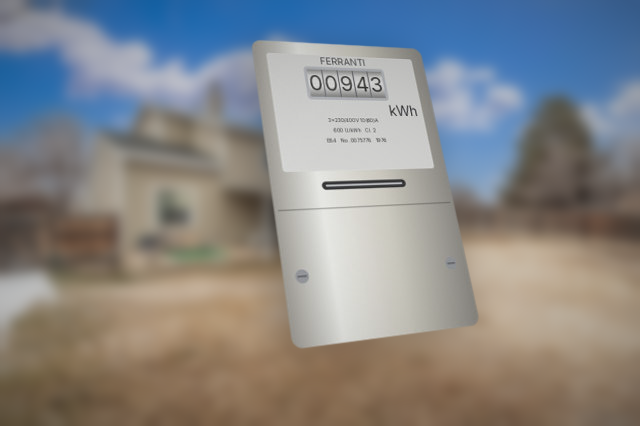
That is 943 kWh
